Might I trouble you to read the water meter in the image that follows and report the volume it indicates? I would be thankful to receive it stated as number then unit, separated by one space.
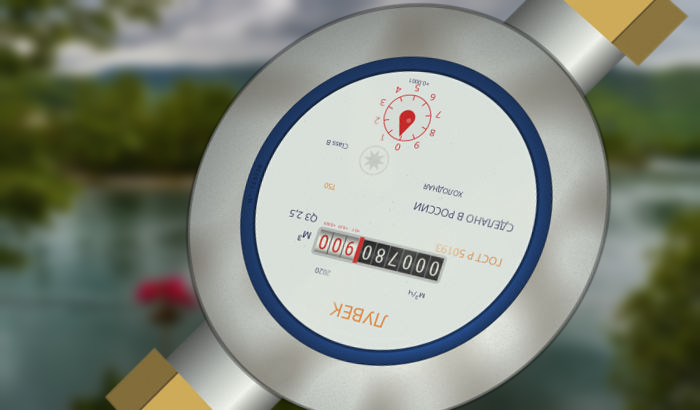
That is 780.9000 m³
